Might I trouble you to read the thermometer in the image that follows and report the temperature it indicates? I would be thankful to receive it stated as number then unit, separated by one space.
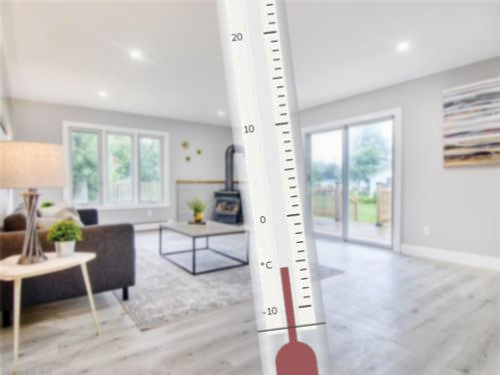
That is -5.5 °C
